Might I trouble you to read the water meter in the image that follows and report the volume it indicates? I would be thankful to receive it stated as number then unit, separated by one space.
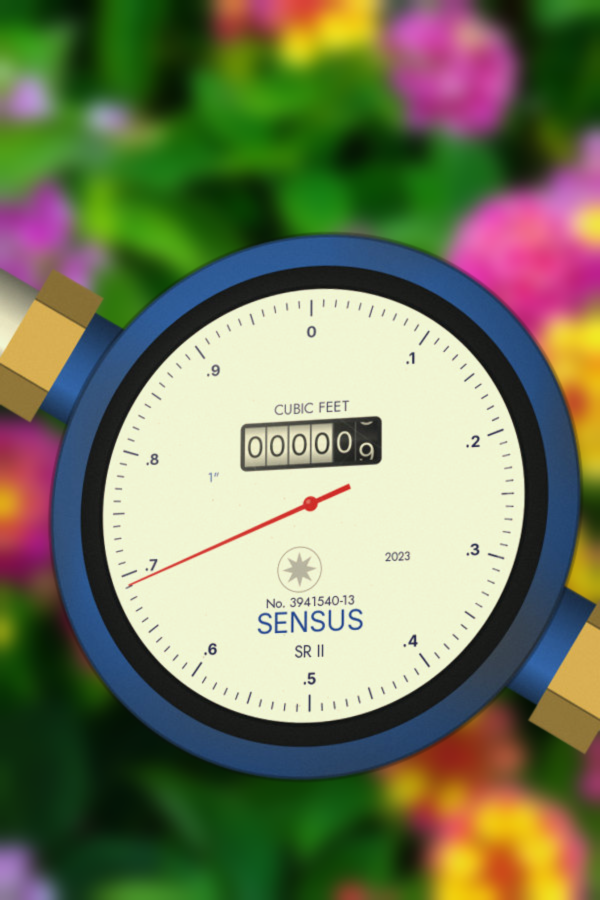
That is 8.69 ft³
